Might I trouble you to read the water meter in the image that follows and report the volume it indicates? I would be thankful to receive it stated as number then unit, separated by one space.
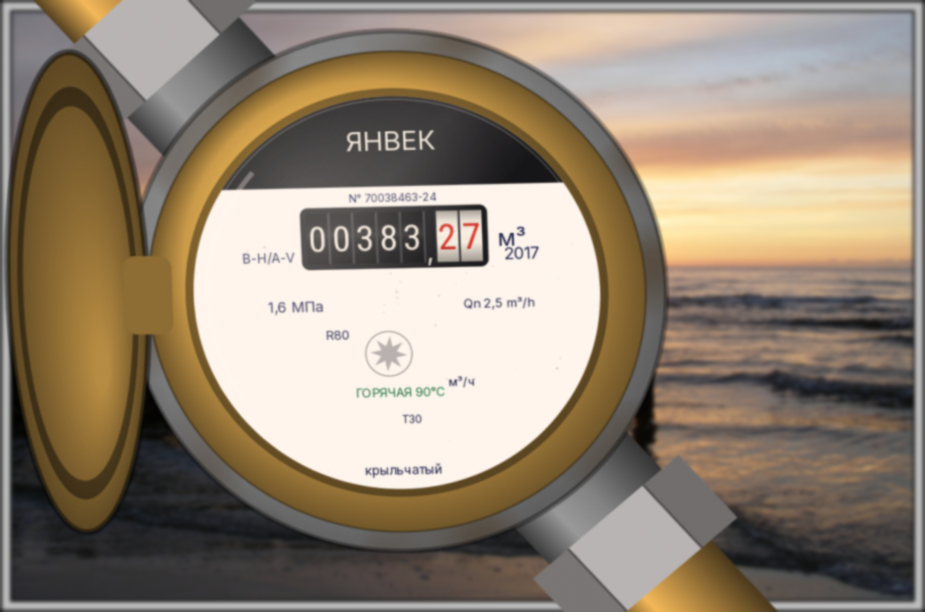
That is 383.27 m³
